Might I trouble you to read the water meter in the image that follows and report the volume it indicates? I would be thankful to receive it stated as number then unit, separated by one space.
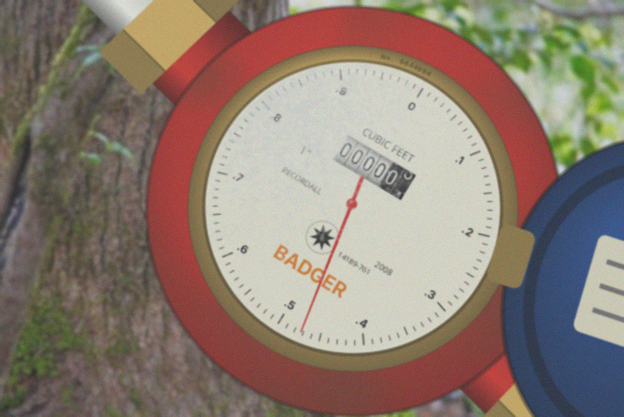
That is 3.47 ft³
